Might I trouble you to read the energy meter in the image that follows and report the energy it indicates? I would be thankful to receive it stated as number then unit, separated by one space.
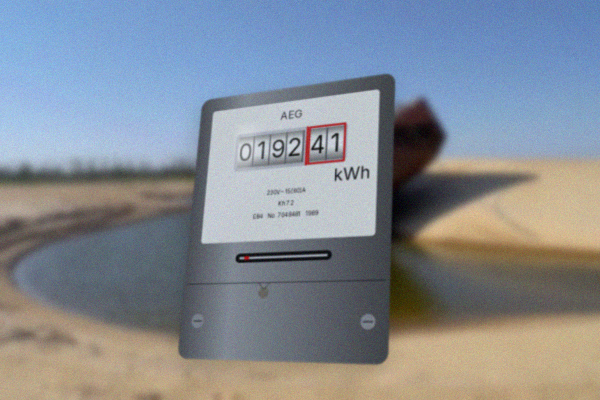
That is 192.41 kWh
